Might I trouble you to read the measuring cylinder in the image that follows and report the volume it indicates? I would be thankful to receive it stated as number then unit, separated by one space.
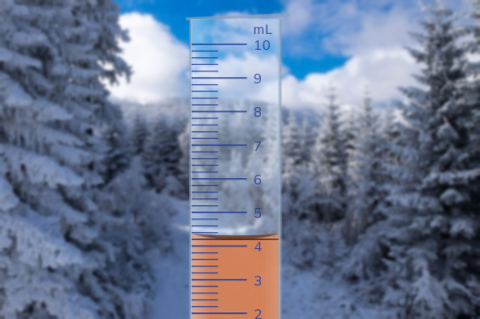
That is 4.2 mL
